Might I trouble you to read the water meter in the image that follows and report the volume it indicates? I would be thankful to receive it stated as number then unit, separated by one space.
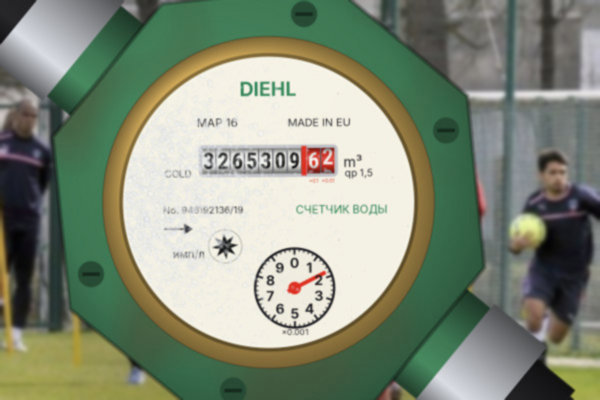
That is 3265309.621 m³
